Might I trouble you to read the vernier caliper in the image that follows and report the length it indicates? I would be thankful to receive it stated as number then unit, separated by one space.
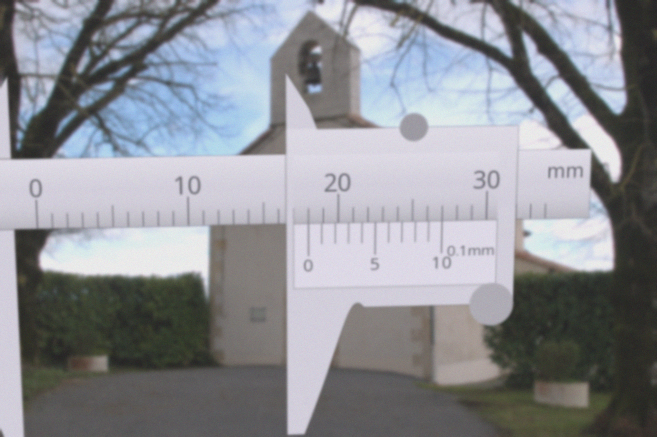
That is 18.0 mm
